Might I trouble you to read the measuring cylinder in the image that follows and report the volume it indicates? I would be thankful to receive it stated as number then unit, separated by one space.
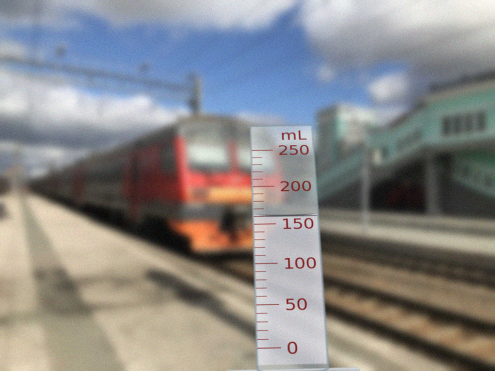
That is 160 mL
